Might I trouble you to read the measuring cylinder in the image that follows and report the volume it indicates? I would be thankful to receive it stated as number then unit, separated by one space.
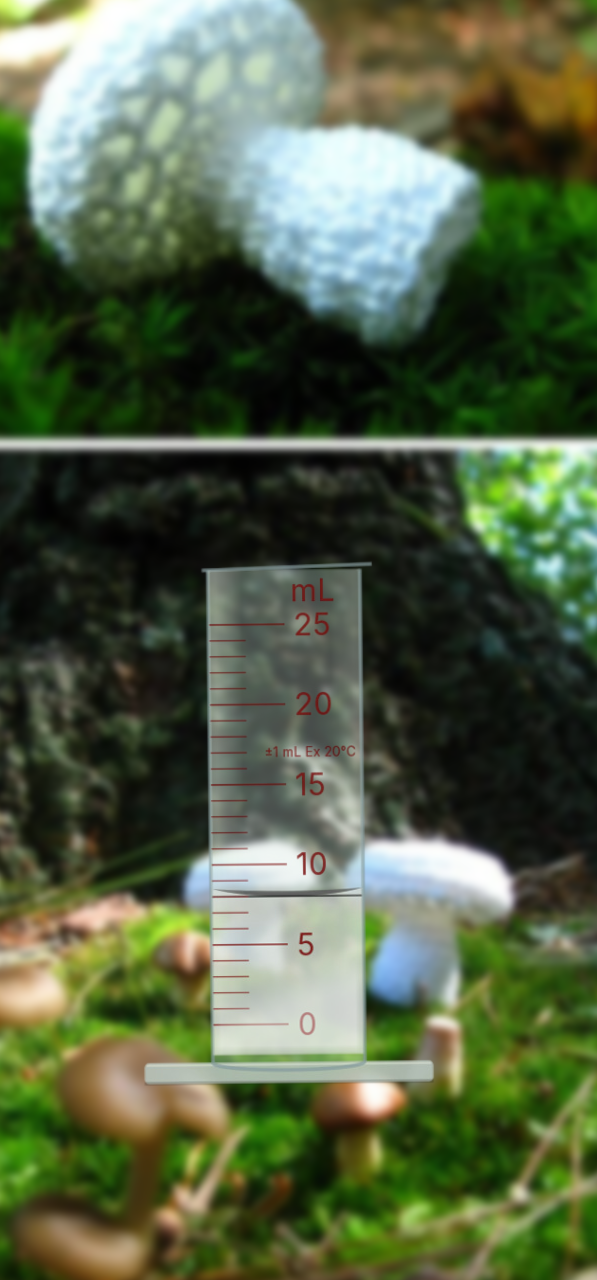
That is 8 mL
